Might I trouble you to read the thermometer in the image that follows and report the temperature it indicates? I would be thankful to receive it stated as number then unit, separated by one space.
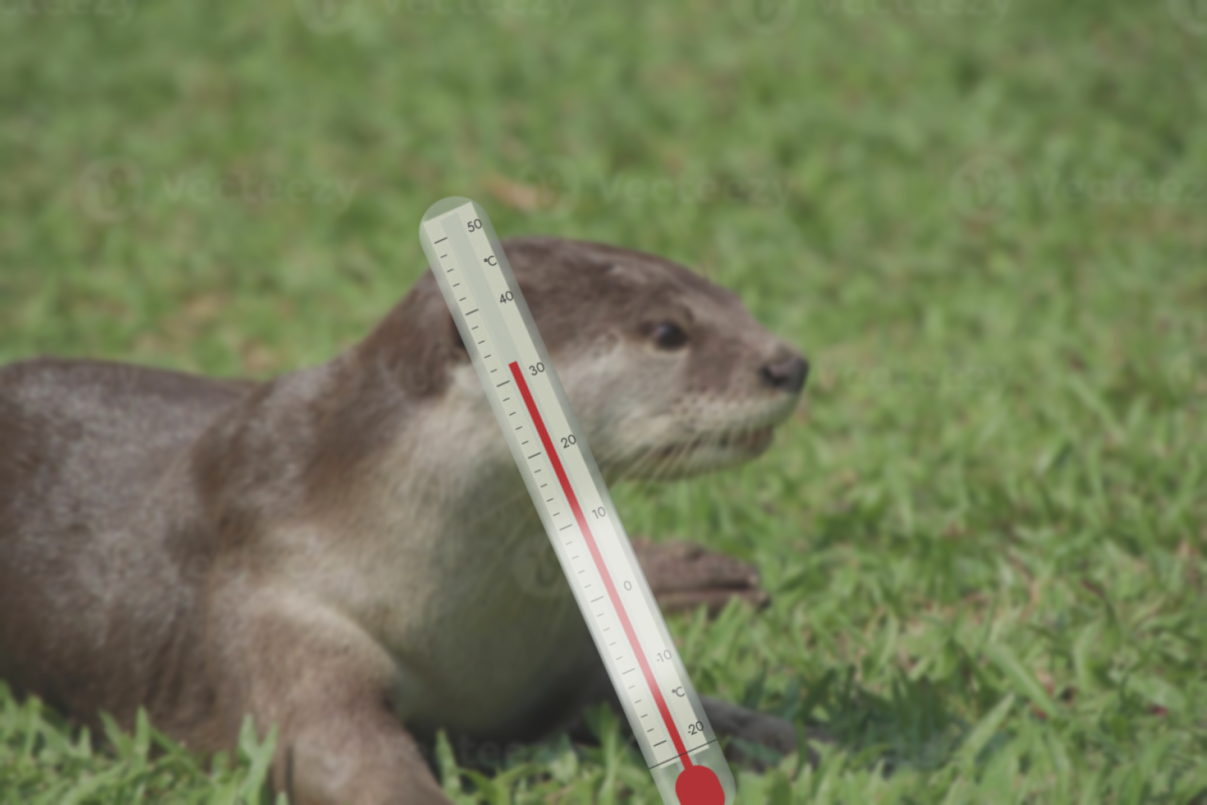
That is 32 °C
